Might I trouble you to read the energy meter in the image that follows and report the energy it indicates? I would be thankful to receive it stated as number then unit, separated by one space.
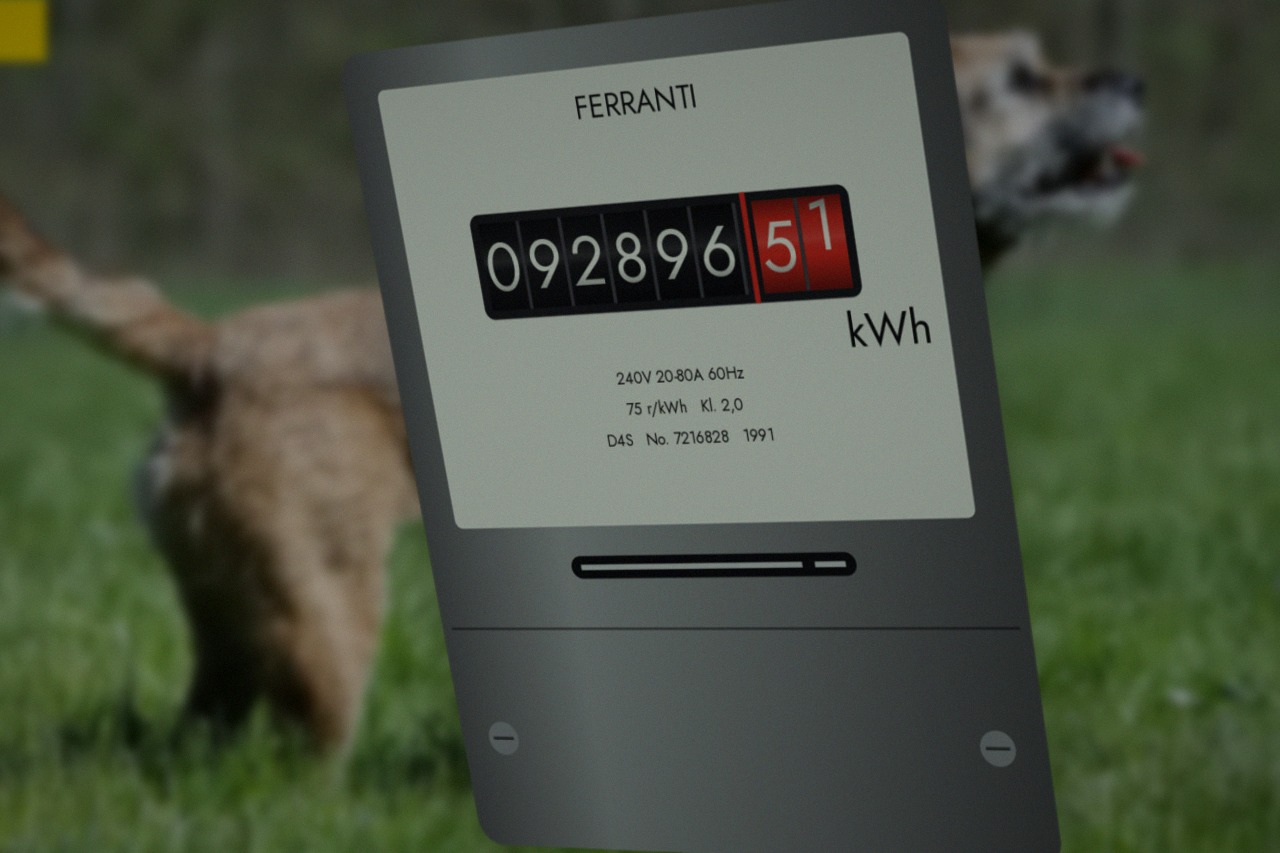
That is 92896.51 kWh
